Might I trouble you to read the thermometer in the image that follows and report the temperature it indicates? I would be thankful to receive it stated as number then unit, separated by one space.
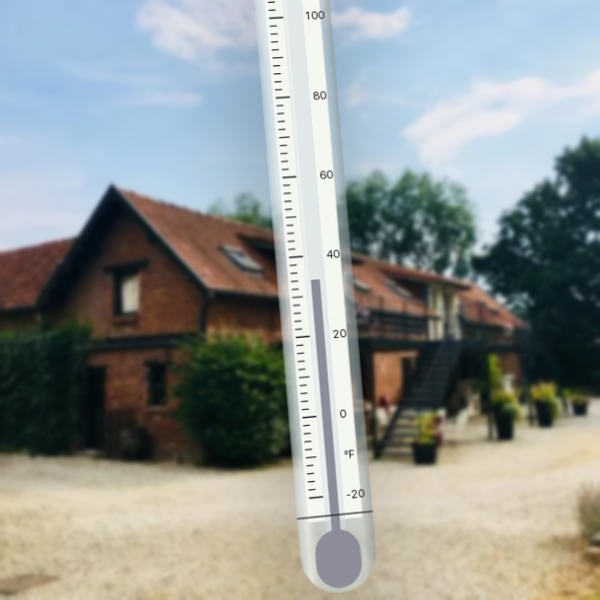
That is 34 °F
